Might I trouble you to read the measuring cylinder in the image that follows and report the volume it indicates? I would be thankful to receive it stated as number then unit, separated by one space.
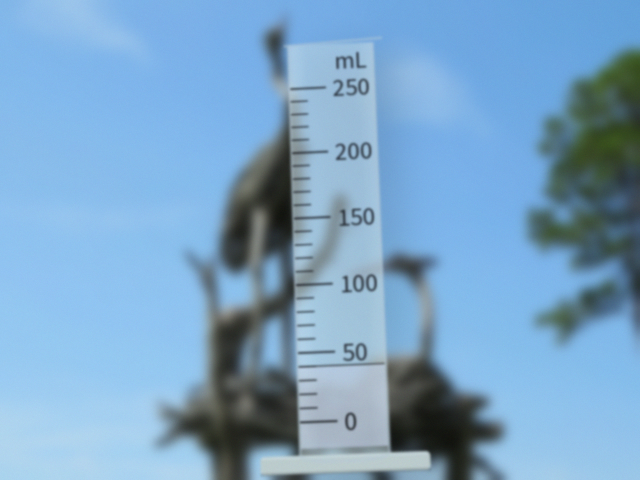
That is 40 mL
